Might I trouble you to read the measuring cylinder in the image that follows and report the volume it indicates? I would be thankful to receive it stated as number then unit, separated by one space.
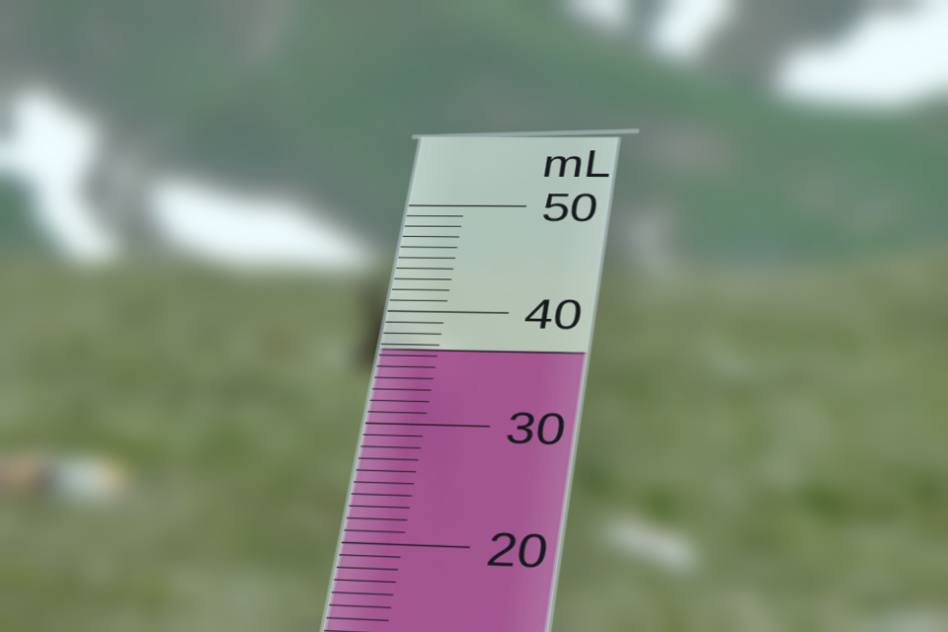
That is 36.5 mL
